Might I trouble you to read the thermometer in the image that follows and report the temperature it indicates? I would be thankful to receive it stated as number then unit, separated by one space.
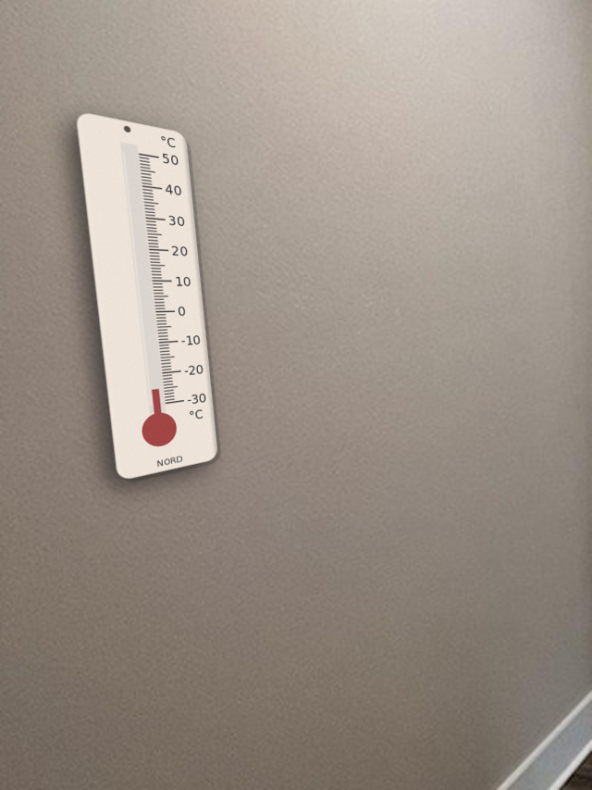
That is -25 °C
